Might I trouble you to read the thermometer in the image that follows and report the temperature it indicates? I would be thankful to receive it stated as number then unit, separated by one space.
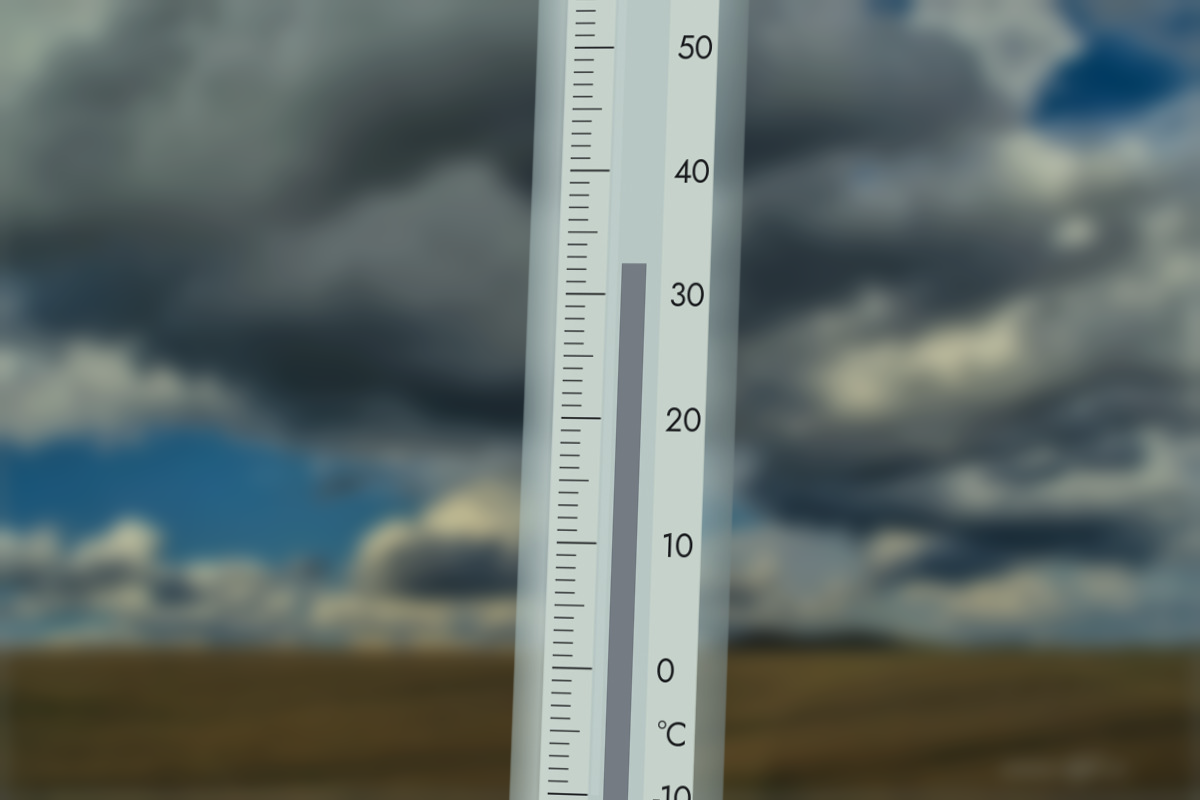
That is 32.5 °C
